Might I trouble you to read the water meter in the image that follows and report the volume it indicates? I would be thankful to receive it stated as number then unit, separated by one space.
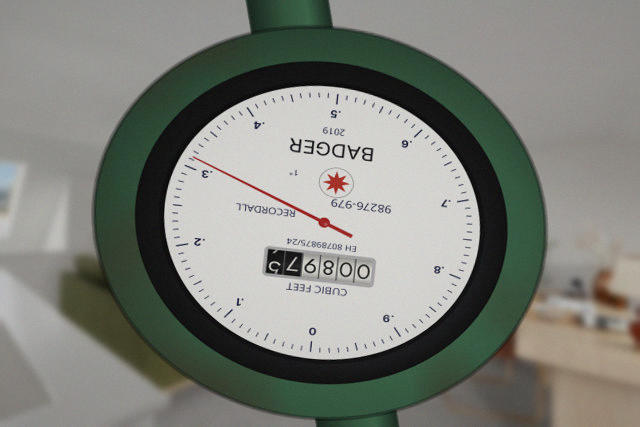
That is 8975.31 ft³
